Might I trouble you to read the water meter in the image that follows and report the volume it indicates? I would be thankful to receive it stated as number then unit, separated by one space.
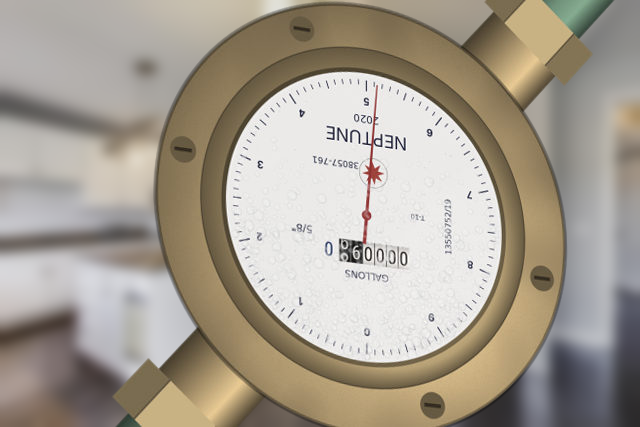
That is 985.1 gal
